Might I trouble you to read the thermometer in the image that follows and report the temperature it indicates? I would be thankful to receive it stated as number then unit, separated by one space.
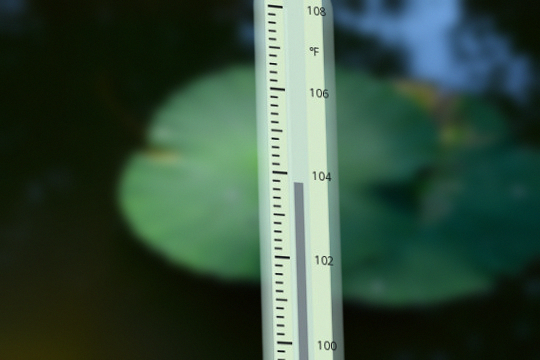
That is 103.8 °F
